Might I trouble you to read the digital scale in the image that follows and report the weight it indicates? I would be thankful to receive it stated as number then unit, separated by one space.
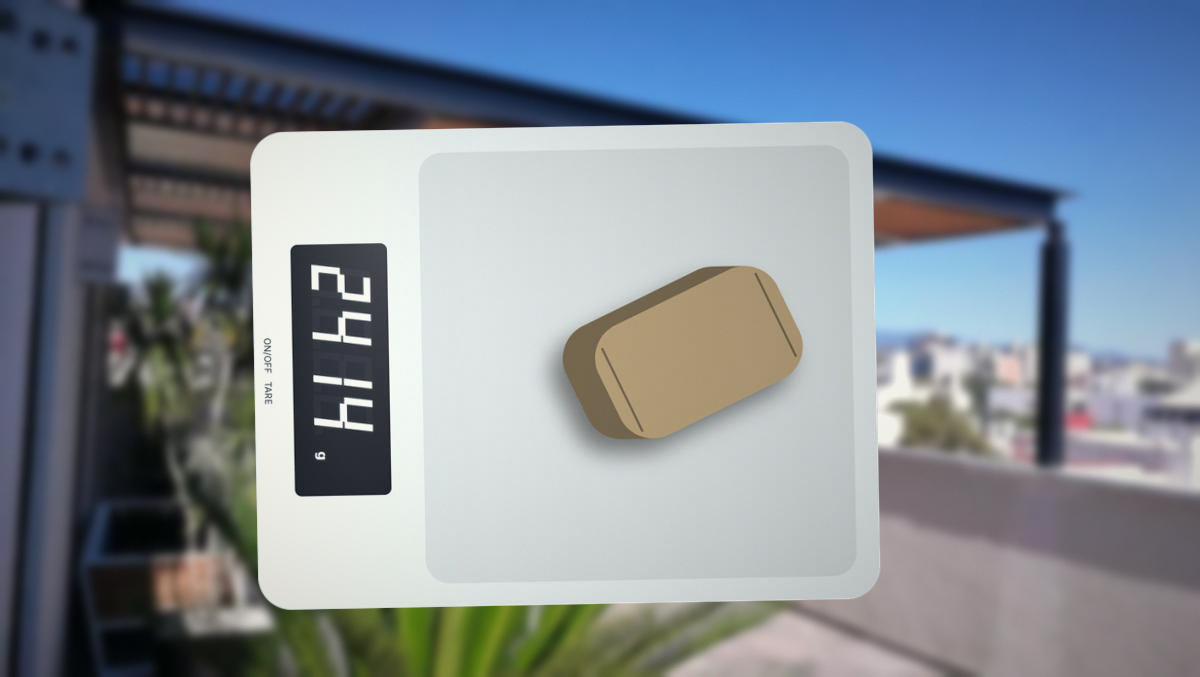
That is 2414 g
